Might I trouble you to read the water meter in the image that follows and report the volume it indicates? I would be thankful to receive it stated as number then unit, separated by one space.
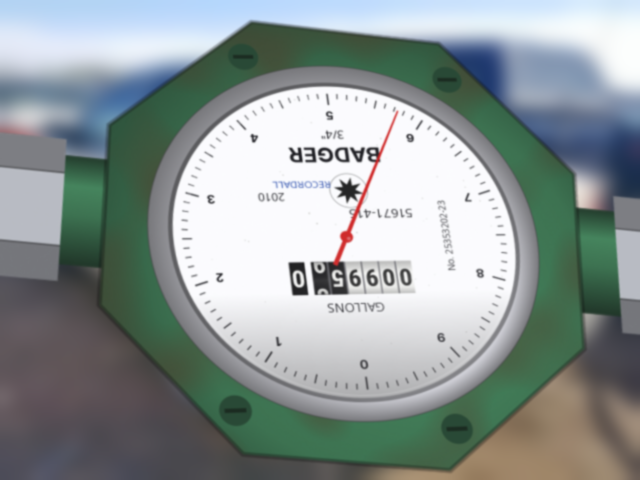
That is 99585.7 gal
